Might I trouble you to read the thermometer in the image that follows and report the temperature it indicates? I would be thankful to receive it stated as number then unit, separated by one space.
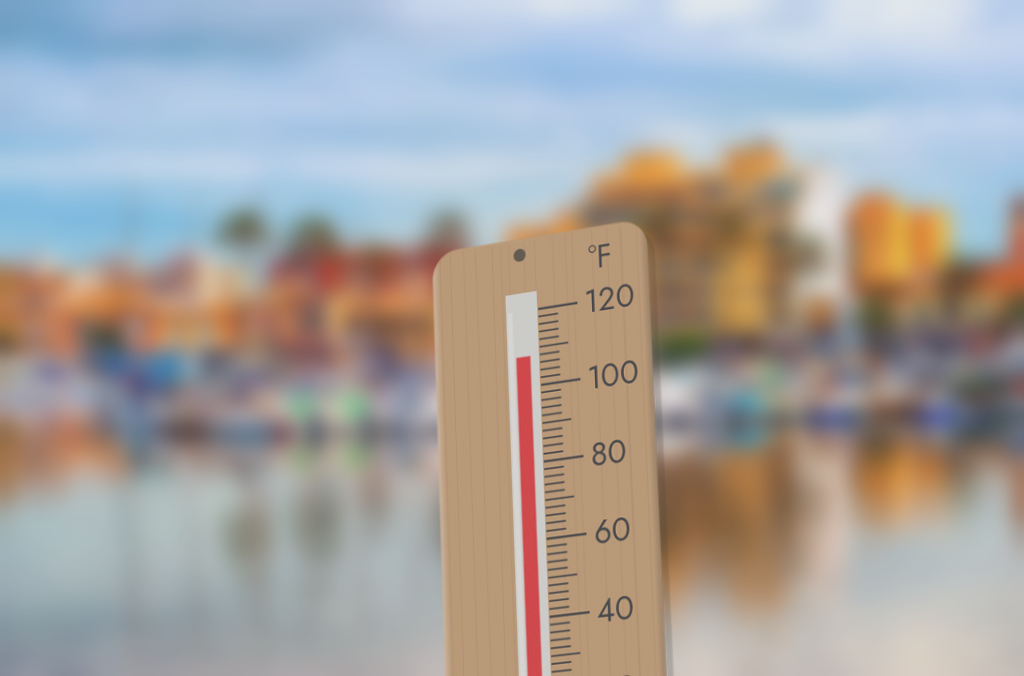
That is 108 °F
